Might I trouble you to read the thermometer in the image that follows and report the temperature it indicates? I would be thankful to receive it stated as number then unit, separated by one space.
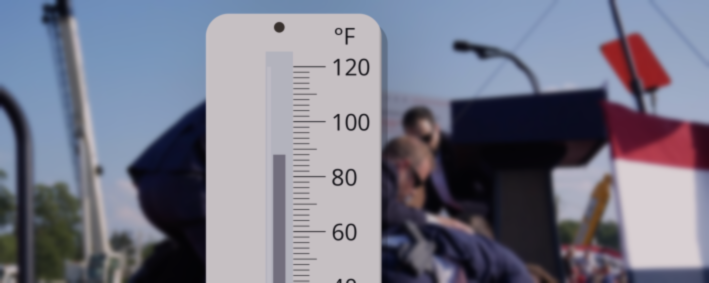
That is 88 °F
